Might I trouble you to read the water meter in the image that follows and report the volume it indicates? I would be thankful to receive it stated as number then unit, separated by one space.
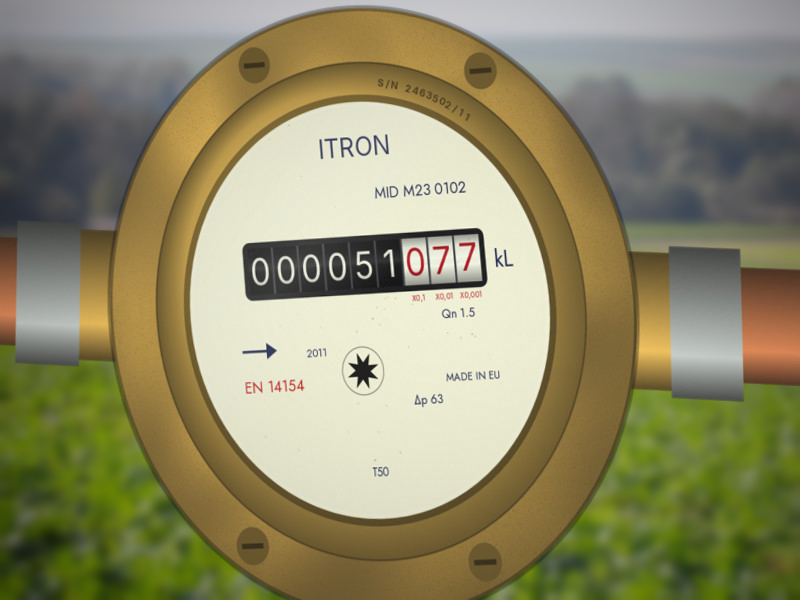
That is 51.077 kL
